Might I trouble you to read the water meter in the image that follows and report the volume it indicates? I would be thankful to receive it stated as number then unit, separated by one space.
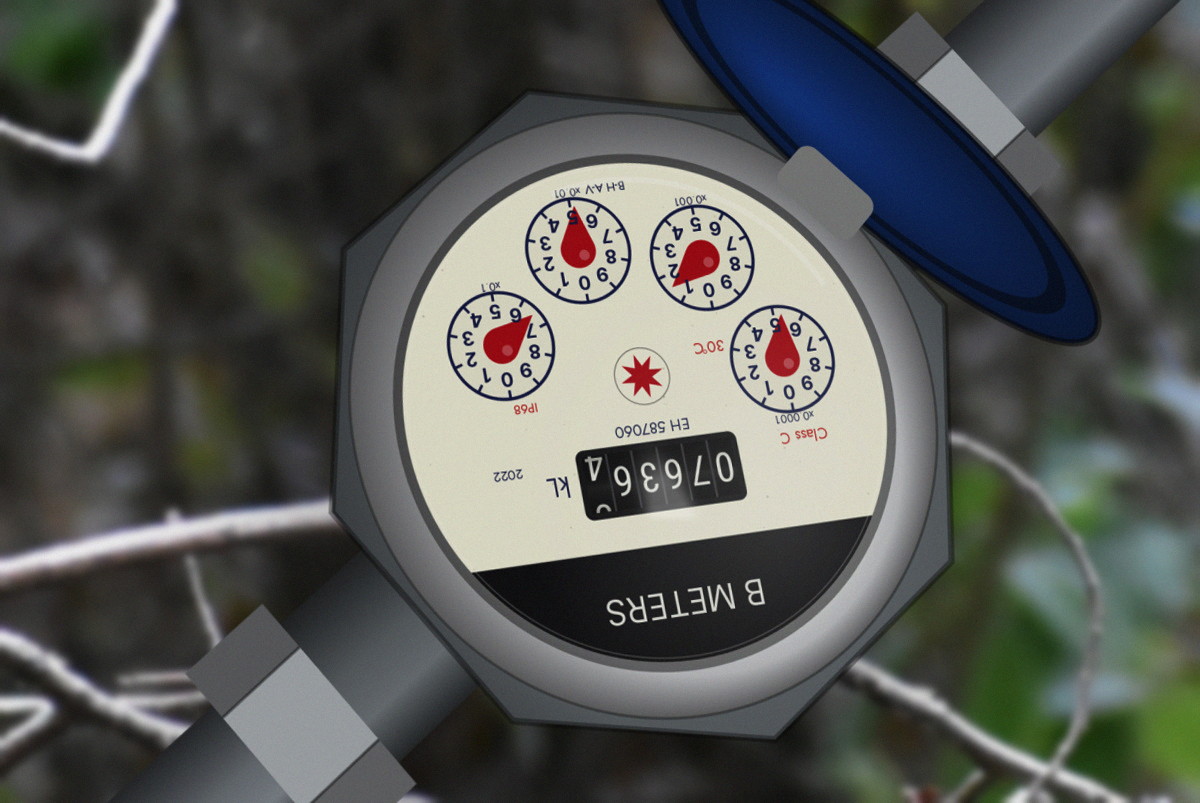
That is 76363.6515 kL
